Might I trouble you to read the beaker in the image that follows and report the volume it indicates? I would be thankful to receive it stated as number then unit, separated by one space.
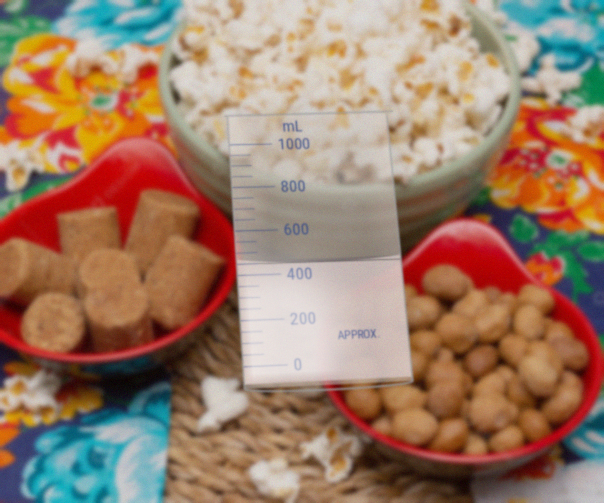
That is 450 mL
